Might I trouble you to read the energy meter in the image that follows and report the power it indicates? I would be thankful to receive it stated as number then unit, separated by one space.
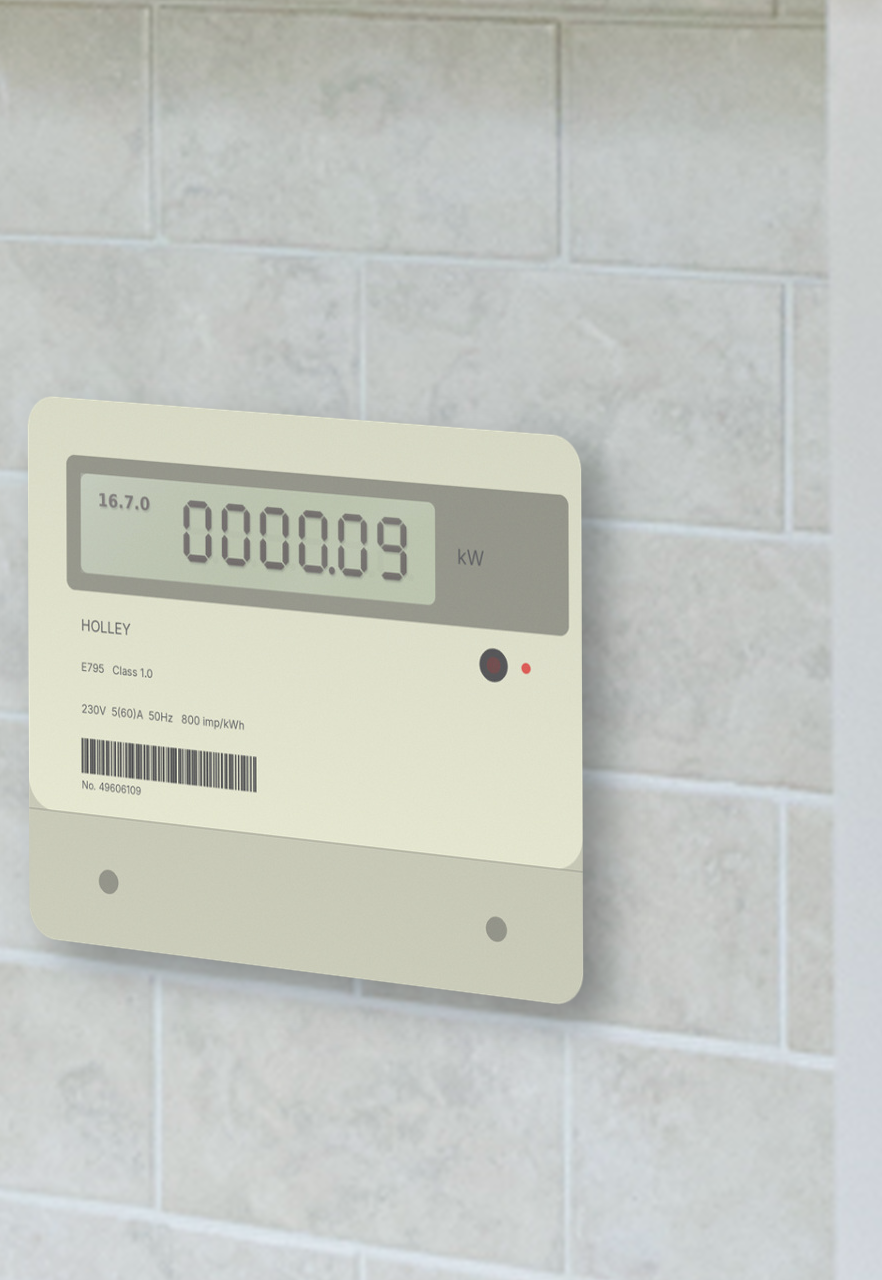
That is 0.09 kW
